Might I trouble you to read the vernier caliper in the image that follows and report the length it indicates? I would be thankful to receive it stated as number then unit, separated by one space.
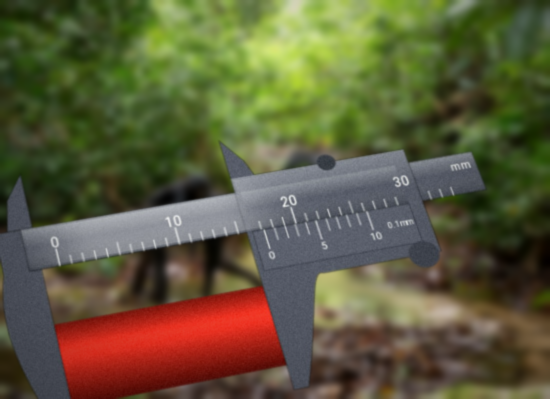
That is 17.2 mm
